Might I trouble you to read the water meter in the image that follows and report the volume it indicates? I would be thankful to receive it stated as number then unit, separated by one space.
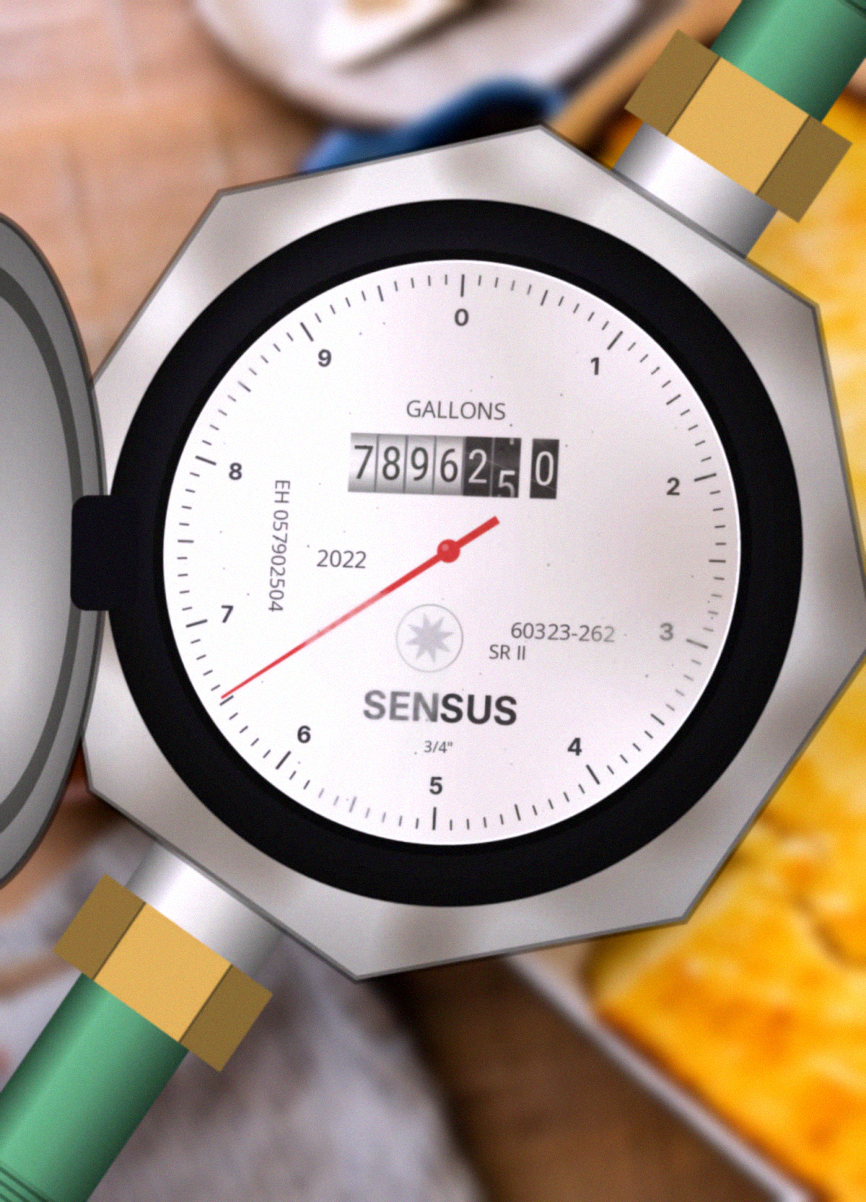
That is 7896246.5 gal
